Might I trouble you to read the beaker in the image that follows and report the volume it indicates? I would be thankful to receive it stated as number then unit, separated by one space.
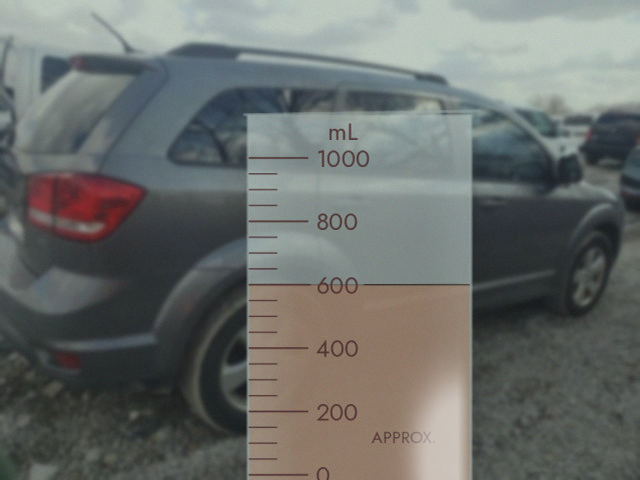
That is 600 mL
